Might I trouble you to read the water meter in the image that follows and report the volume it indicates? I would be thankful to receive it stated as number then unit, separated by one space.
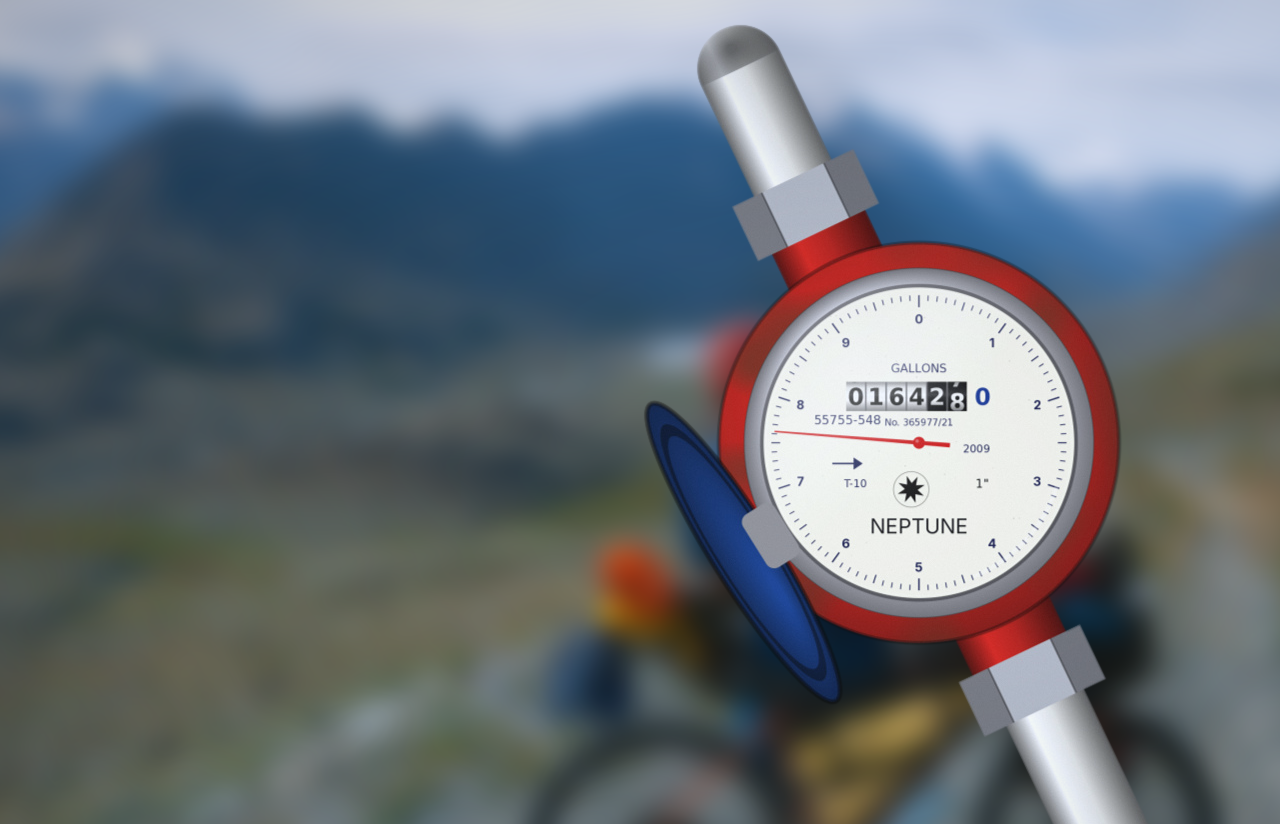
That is 164277.6 gal
